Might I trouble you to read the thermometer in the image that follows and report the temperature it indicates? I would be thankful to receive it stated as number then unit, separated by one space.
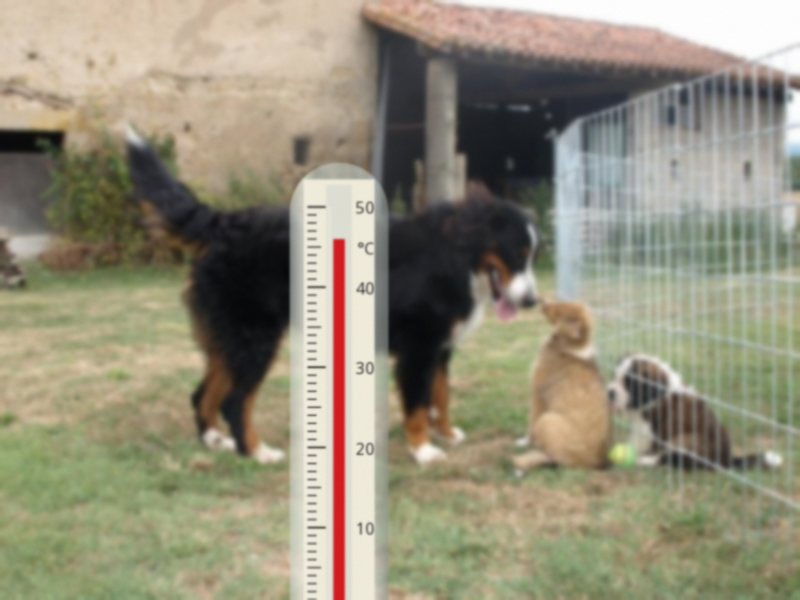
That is 46 °C
